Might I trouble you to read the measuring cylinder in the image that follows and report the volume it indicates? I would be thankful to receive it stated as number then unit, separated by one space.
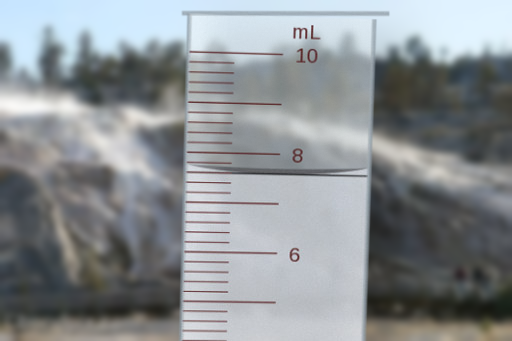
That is 7.6 mL
